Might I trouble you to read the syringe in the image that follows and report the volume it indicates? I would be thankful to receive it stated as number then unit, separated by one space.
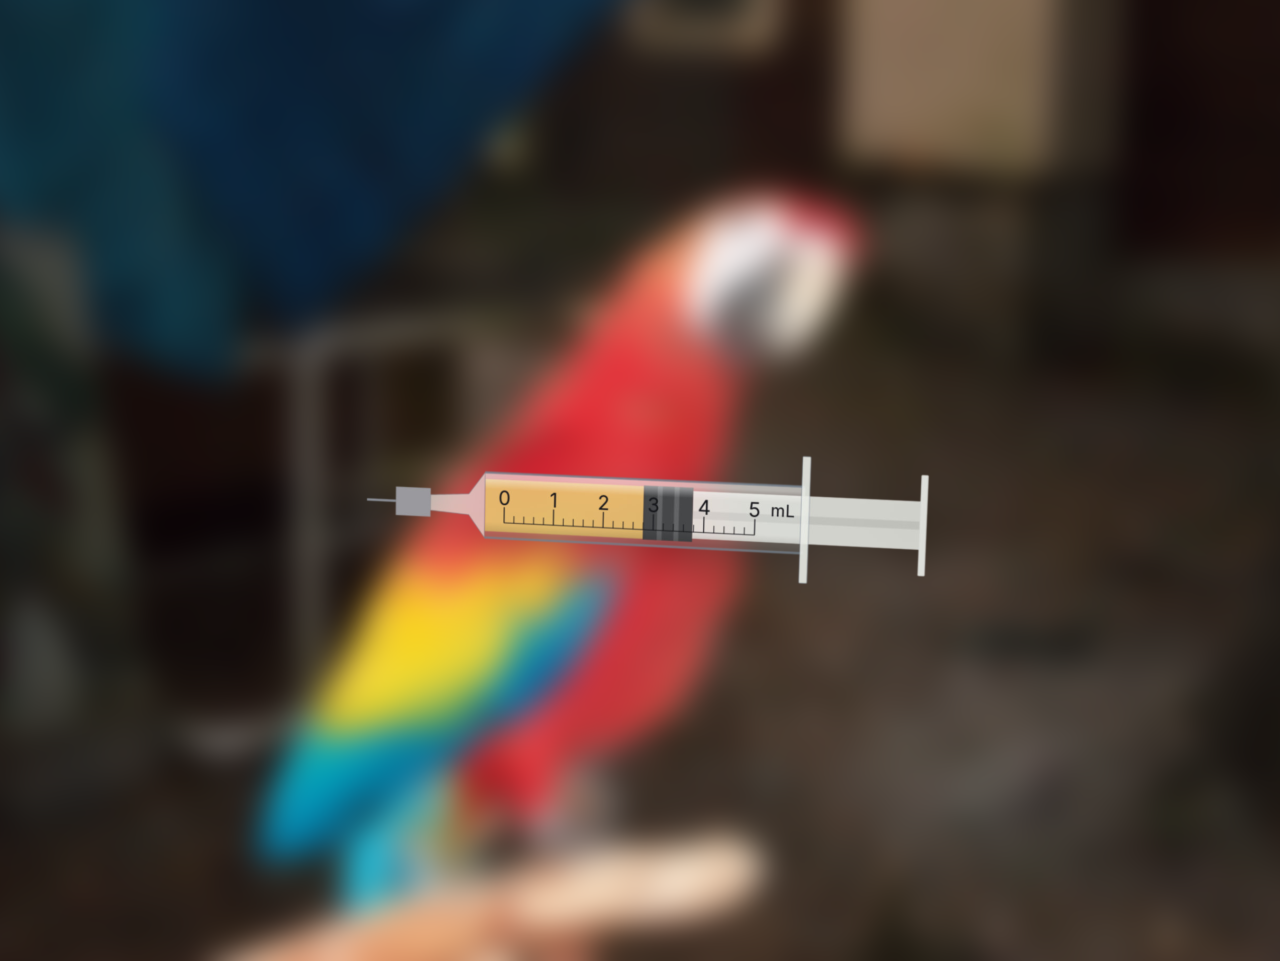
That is 2.8 mL
